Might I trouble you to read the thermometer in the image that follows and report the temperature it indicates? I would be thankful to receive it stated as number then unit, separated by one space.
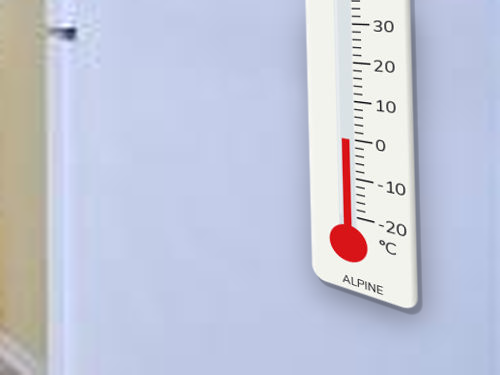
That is 0 °C
